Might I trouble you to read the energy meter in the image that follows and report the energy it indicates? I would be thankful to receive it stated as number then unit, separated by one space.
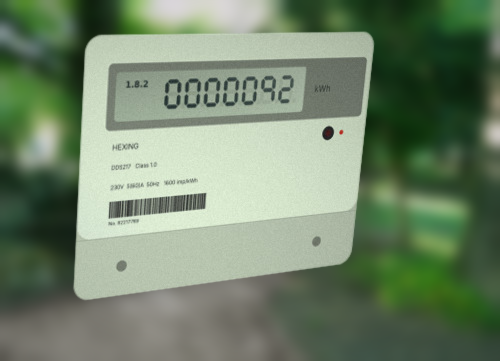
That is 92 kWh
